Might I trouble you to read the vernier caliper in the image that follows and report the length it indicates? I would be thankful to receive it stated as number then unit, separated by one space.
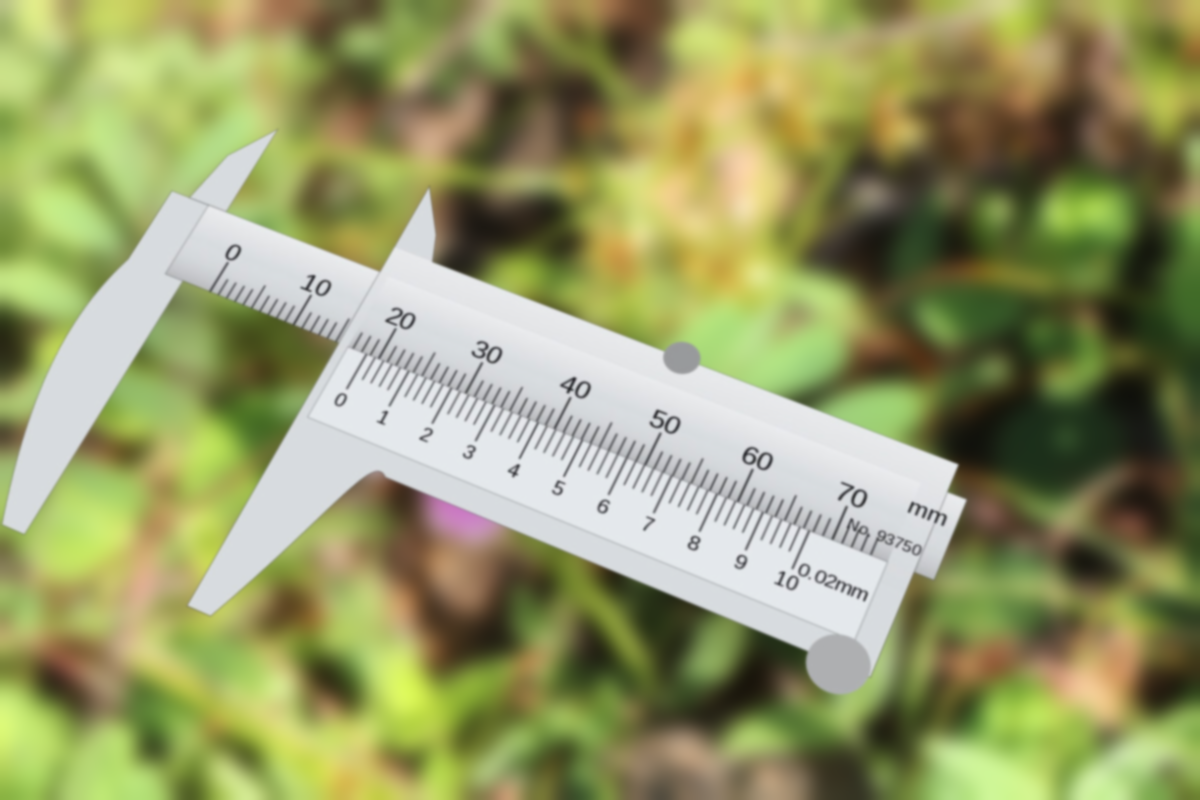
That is 18.6 mm
